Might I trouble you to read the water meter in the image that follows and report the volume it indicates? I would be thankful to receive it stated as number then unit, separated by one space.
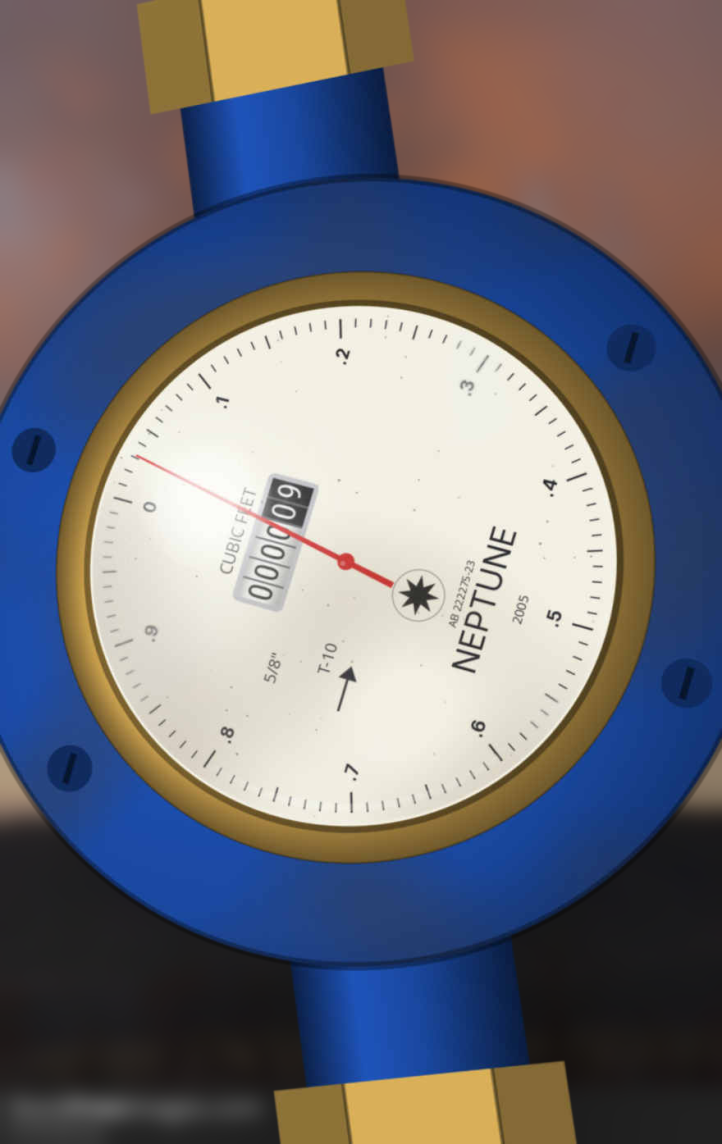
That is 9.03 ft³
